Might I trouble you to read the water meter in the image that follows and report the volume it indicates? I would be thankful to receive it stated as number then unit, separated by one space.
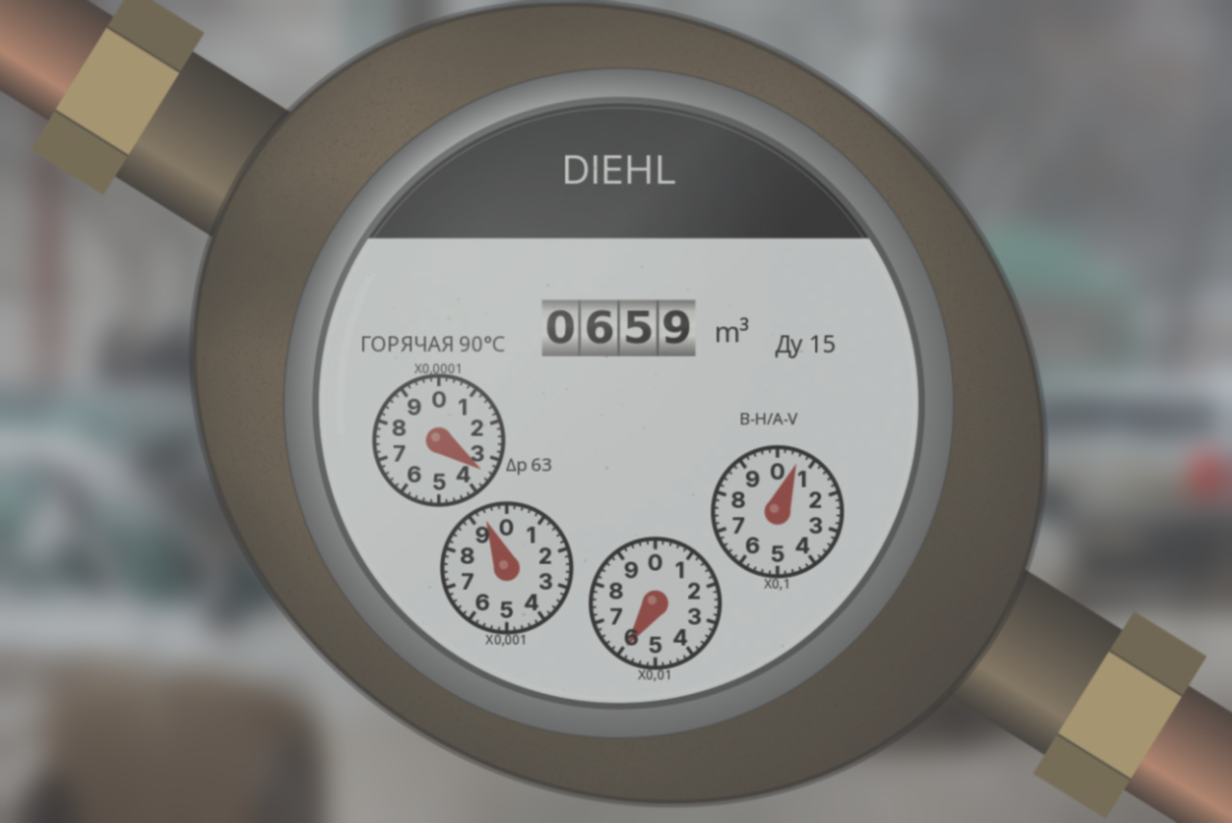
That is 659.0593 m³
